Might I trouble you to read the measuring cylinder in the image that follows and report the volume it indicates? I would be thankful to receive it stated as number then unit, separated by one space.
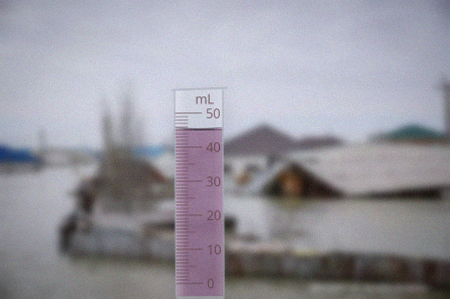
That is 45 mL
